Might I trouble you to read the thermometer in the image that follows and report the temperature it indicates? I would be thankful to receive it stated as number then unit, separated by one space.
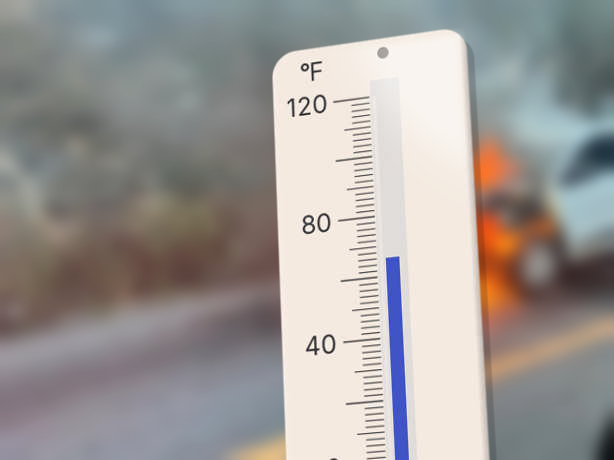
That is 66 °F
